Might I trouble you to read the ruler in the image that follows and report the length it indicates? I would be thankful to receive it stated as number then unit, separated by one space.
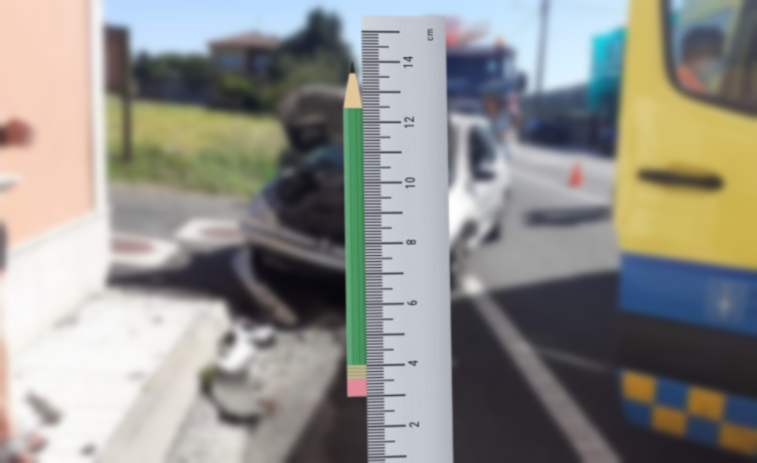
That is 11 cm
